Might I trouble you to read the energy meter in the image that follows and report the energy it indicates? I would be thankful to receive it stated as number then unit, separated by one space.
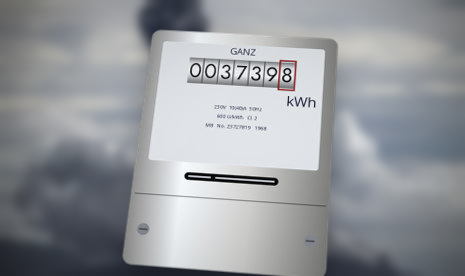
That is 3739.8 kWh
